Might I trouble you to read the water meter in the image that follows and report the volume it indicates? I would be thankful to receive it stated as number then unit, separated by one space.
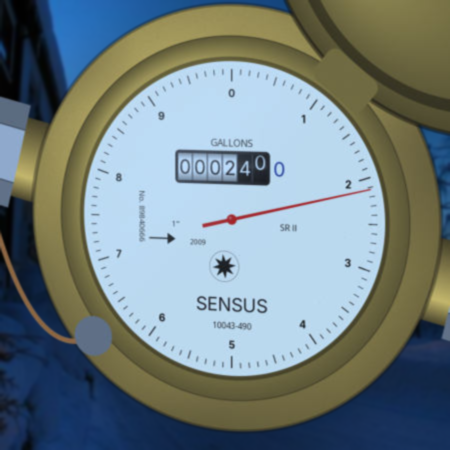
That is 2402.1 gal
